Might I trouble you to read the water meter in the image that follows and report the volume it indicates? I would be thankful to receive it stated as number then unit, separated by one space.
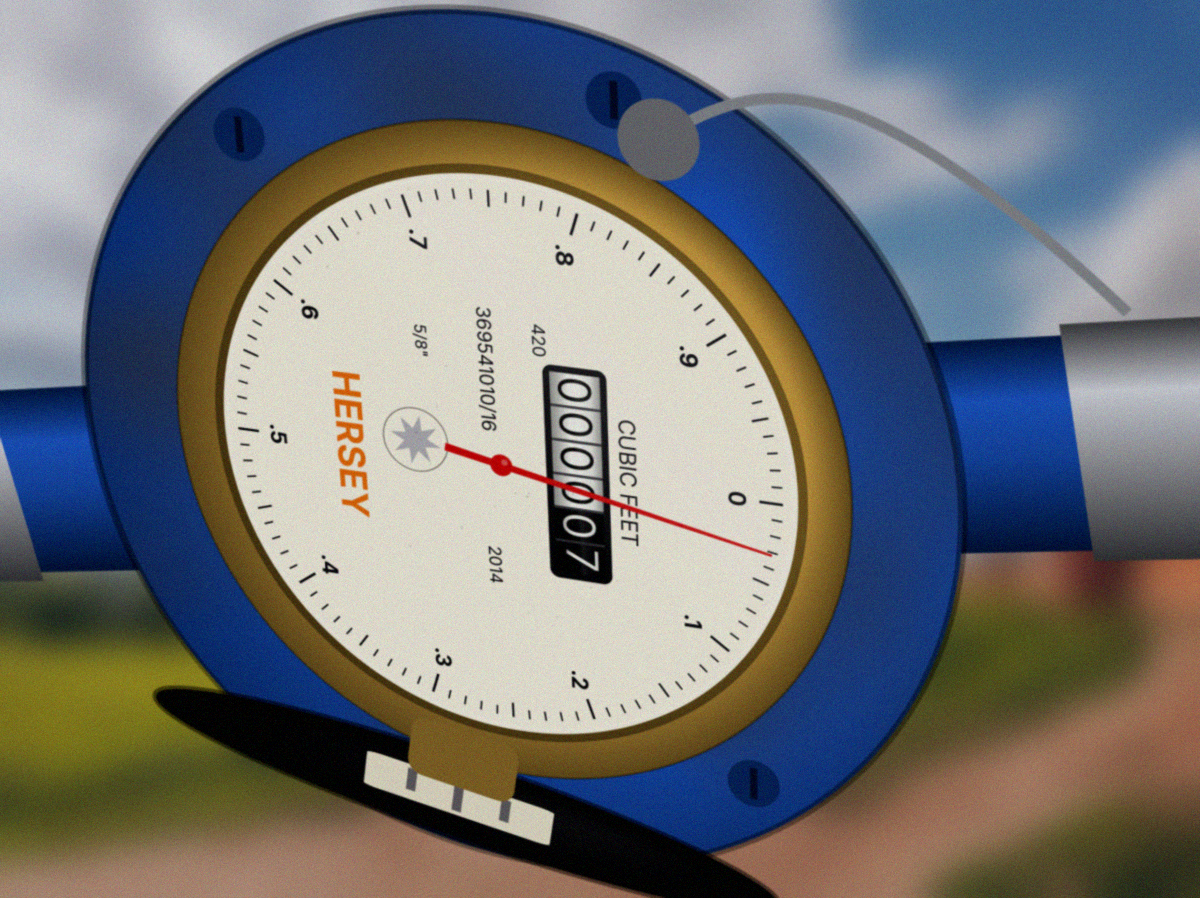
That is 7.03 ft³
